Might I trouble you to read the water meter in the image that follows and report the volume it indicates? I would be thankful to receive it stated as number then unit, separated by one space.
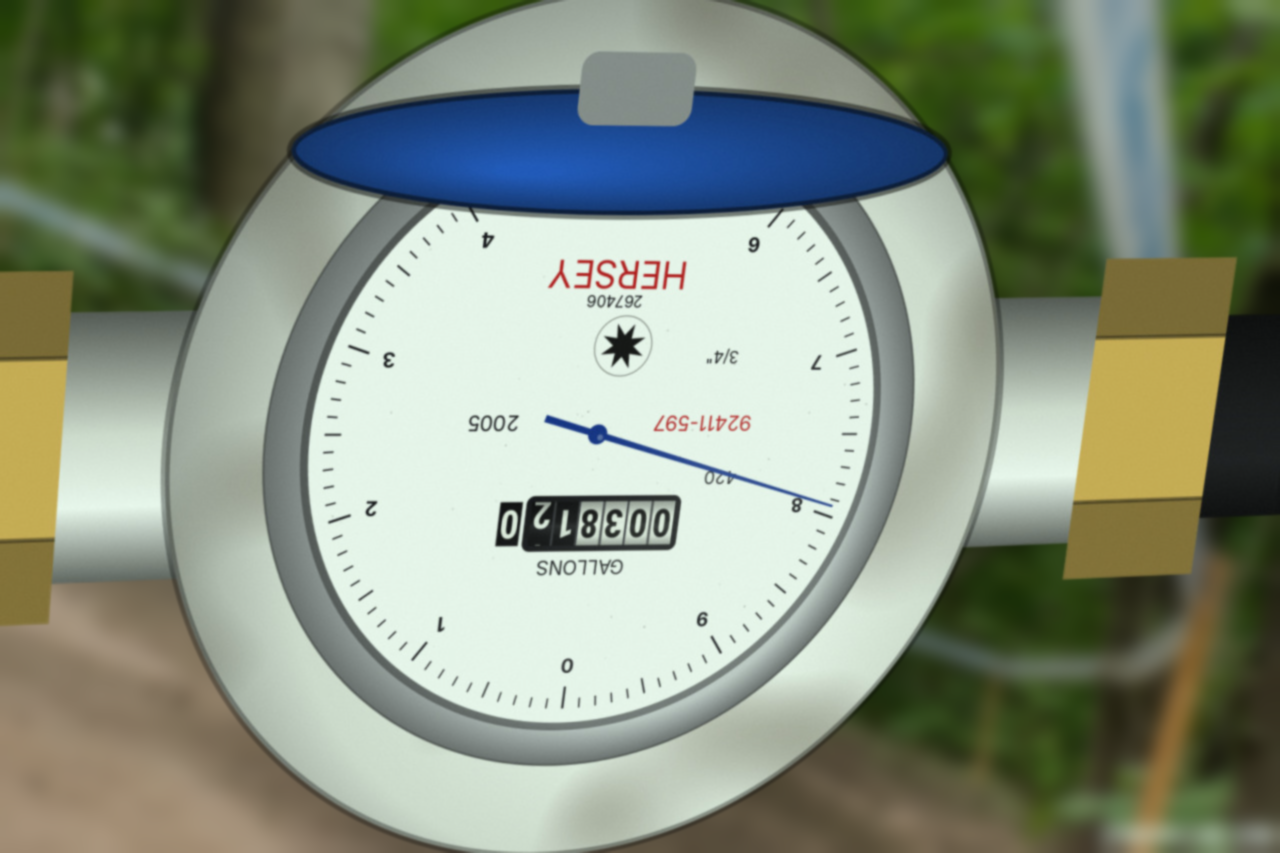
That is 38117.9 gal
